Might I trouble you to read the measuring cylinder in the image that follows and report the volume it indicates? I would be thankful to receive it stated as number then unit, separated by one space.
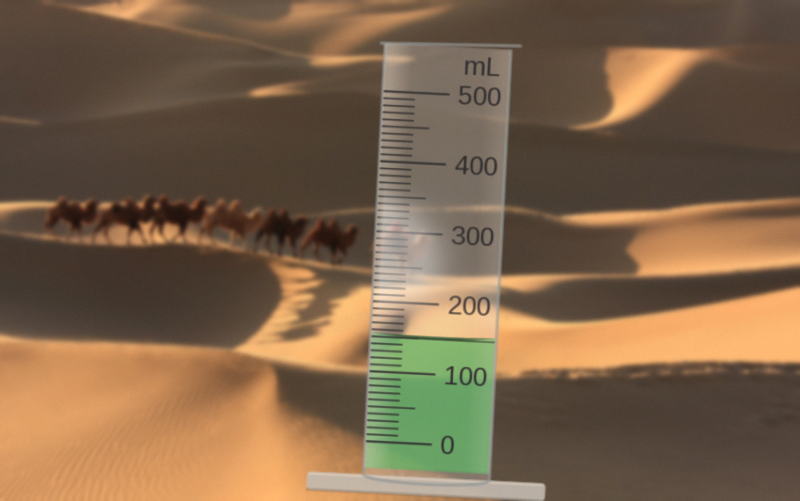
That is 150 mL
